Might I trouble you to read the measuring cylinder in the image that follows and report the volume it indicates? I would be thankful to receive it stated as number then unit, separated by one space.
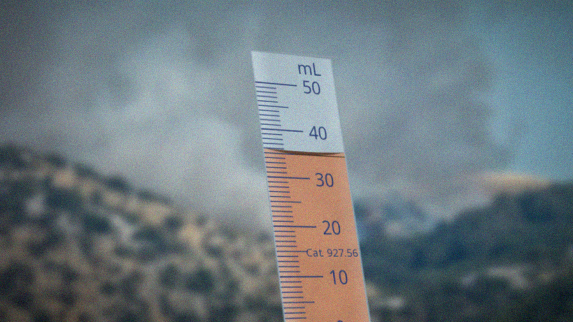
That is 35 mL
